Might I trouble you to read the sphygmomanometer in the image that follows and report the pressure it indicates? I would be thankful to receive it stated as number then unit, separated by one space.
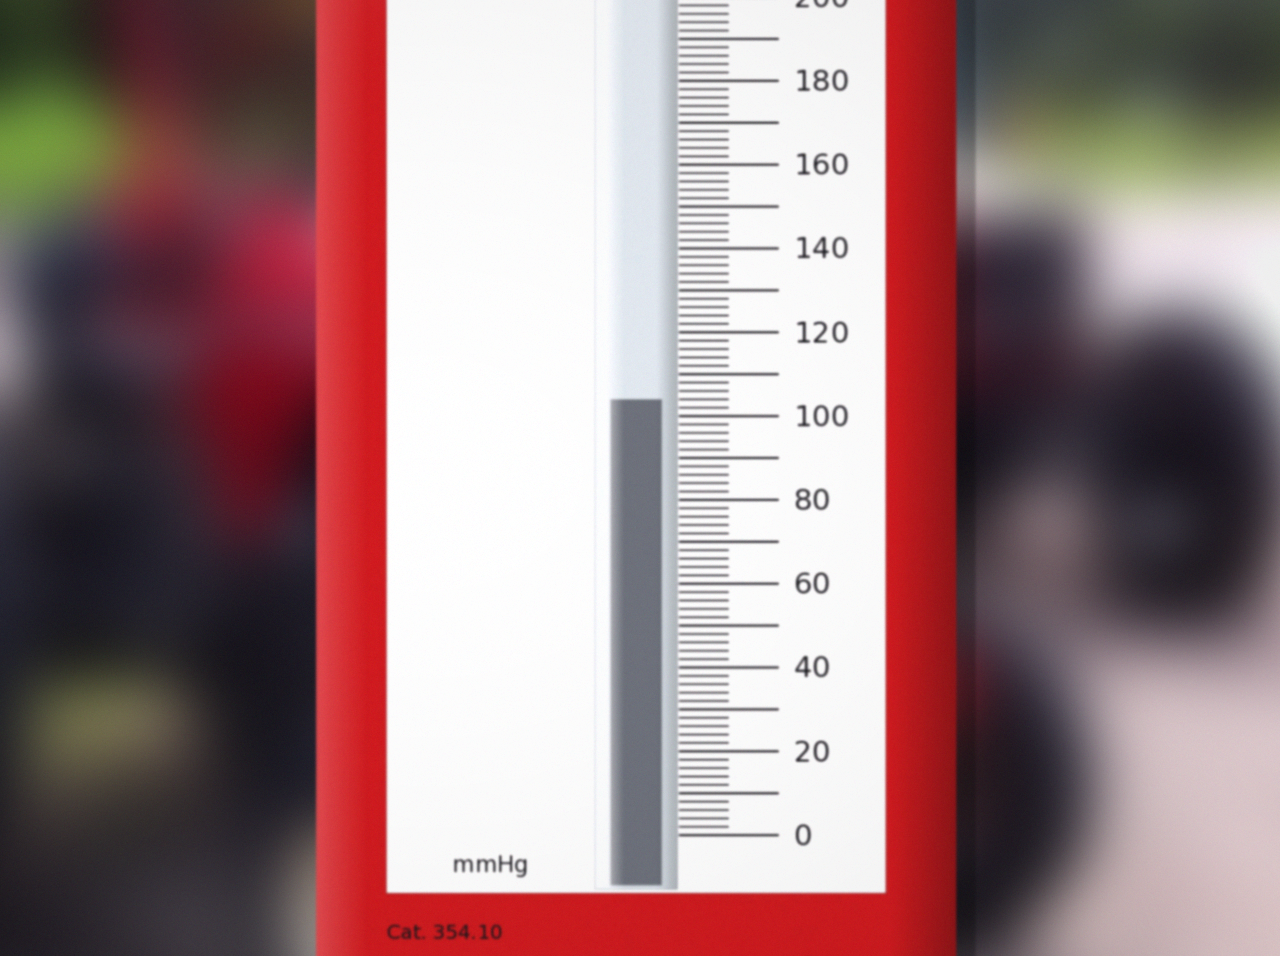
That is 104 mmHg
